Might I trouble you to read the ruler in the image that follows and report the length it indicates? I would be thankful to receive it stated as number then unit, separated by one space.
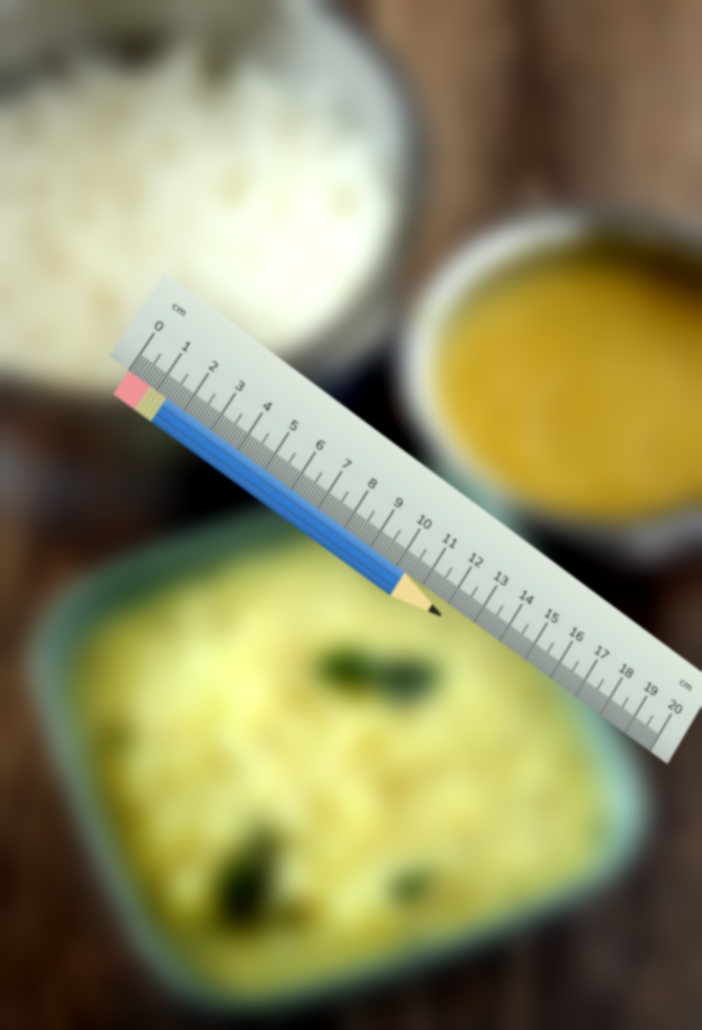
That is 12 cm
